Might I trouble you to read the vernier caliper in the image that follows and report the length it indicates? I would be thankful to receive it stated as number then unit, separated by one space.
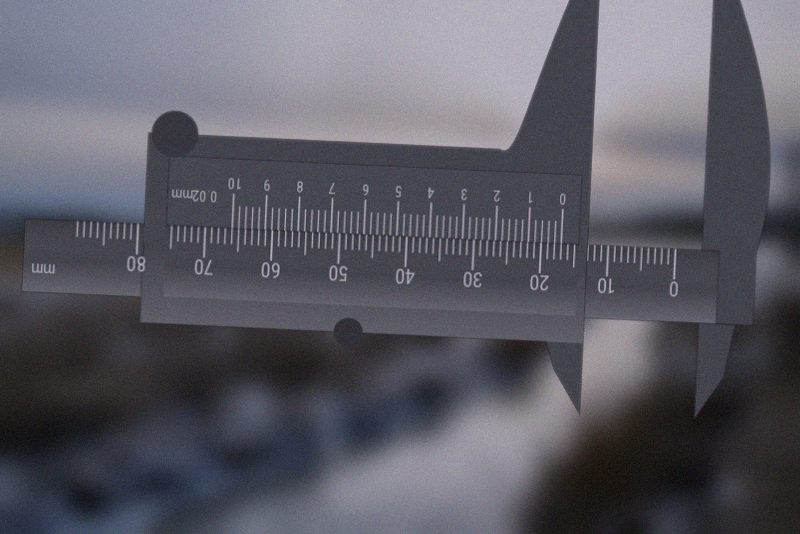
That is 17.0 mm
